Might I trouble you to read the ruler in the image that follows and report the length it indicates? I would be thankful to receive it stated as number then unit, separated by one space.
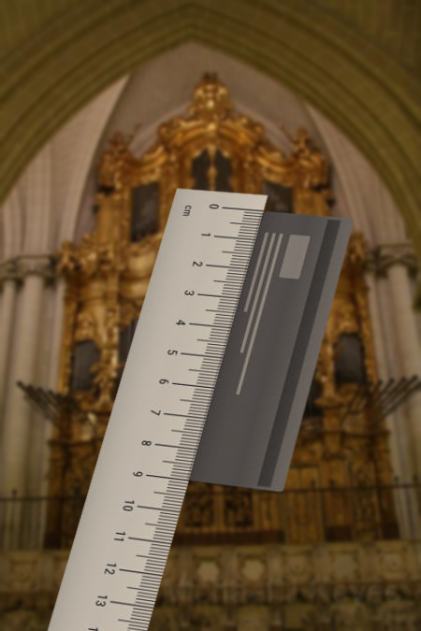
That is 9 cm
